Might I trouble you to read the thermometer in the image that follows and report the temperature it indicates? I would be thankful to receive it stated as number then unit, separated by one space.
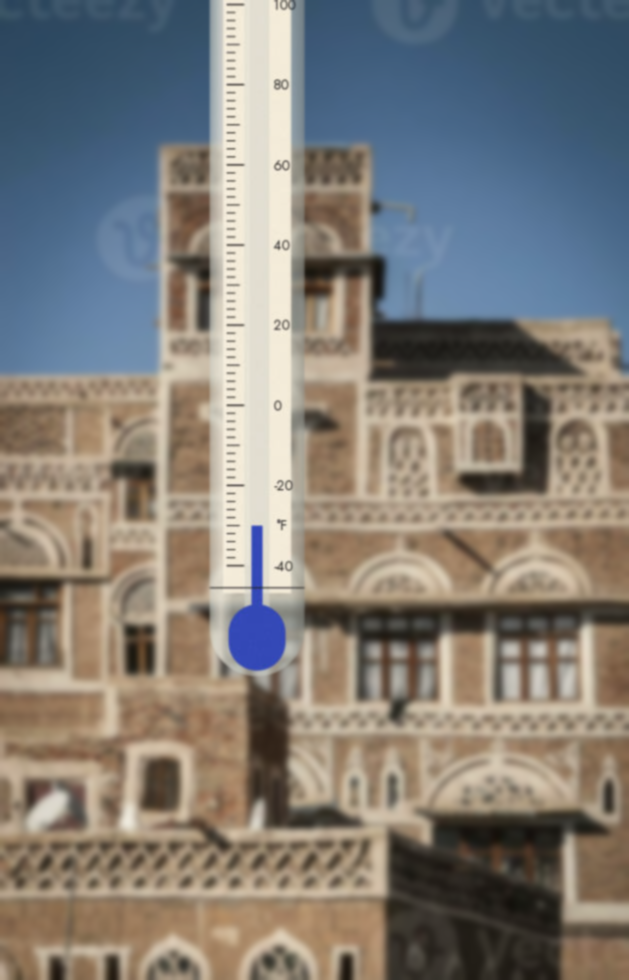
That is -30 °F
